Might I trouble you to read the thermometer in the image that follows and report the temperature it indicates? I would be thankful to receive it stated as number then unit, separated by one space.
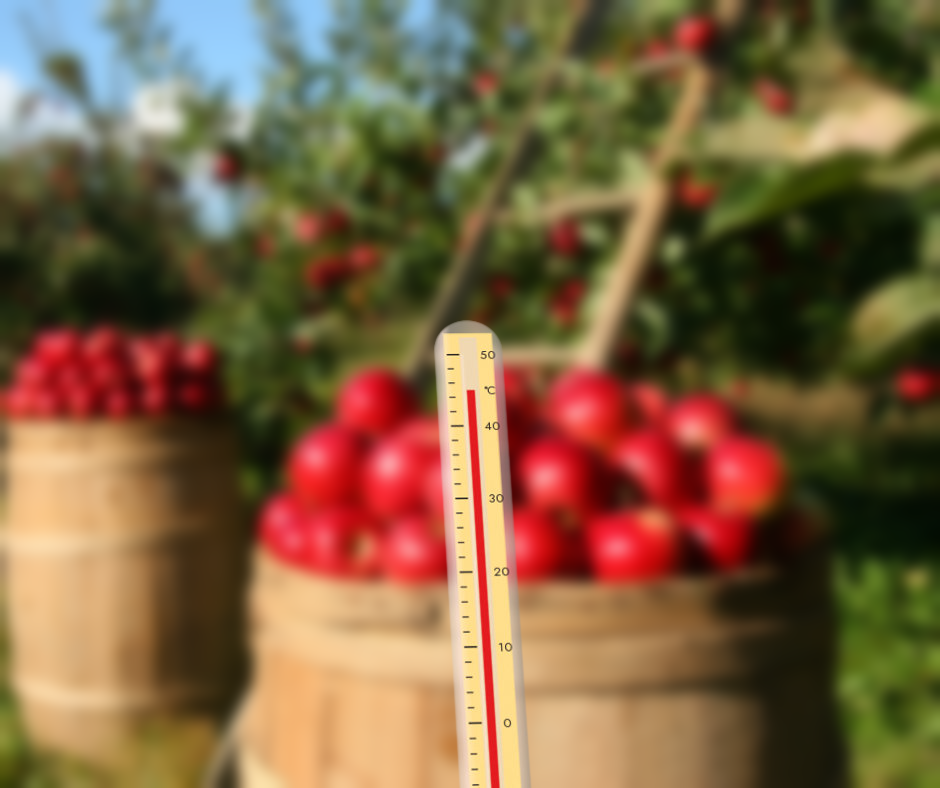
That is 45 °C
